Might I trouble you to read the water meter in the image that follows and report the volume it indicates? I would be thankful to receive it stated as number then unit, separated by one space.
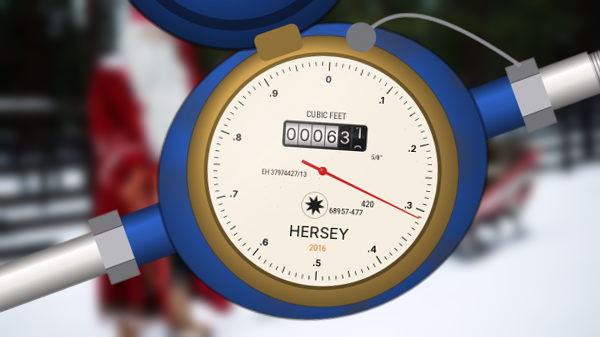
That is 631.31 ft³
